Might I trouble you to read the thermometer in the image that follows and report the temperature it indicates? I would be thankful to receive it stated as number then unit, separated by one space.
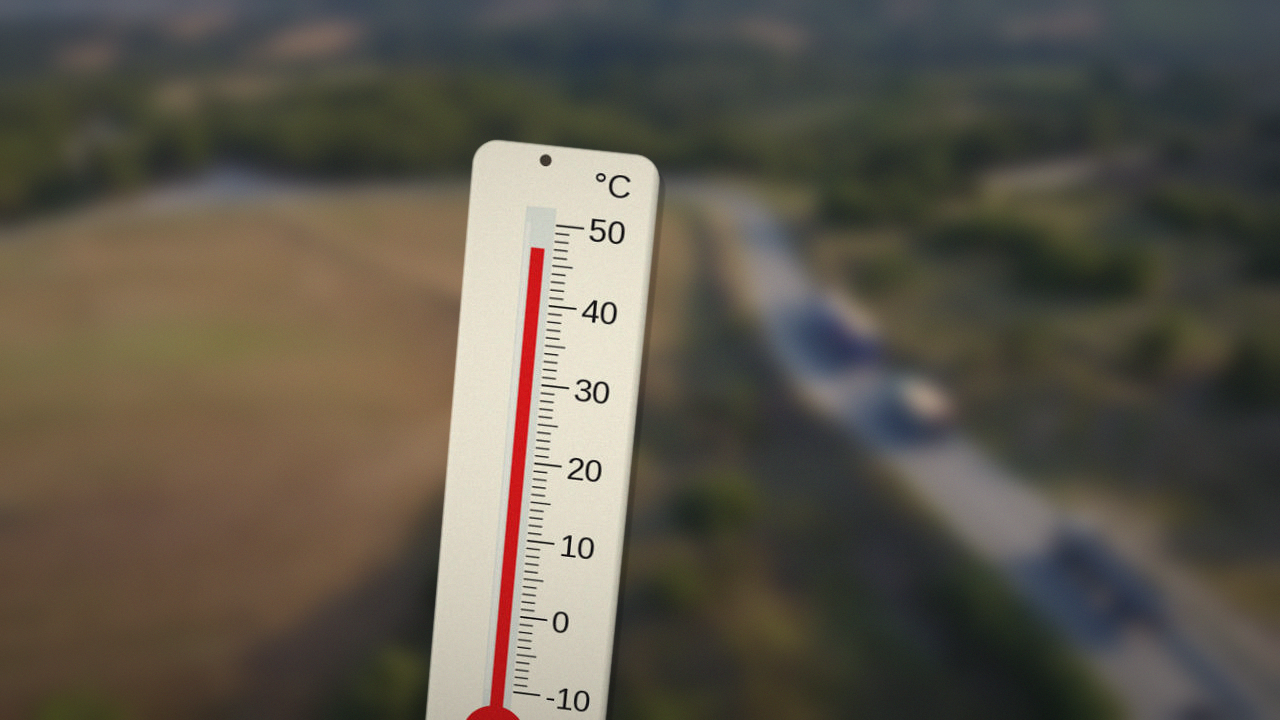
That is 47 °C
